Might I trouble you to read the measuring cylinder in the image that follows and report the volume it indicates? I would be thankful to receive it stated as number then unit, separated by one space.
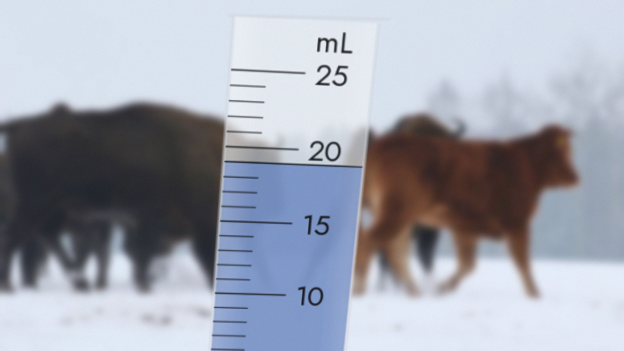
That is 19 mL
